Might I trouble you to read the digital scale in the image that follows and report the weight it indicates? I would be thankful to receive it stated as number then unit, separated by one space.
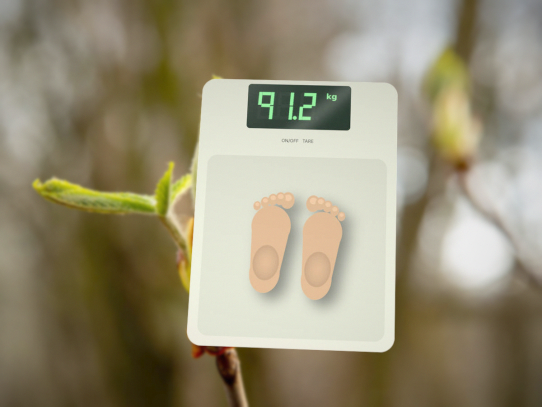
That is 91.2 kg
